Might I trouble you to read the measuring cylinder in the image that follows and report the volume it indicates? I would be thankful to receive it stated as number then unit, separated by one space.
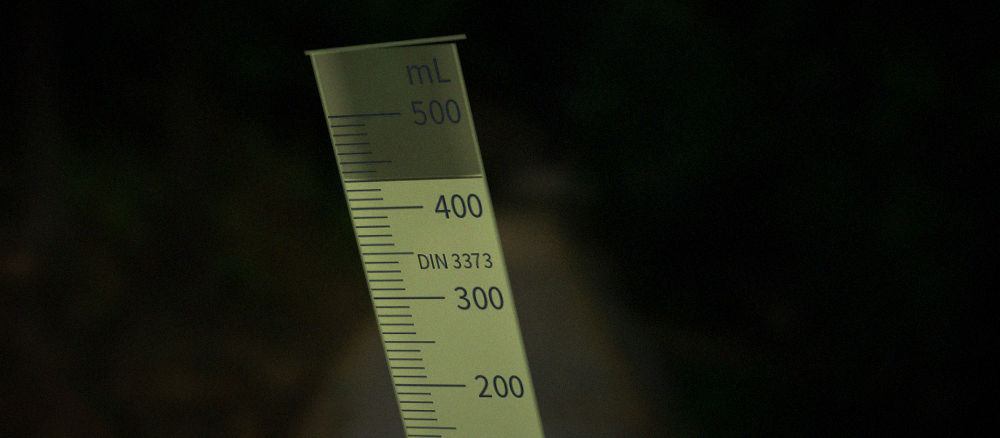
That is 430 mL
